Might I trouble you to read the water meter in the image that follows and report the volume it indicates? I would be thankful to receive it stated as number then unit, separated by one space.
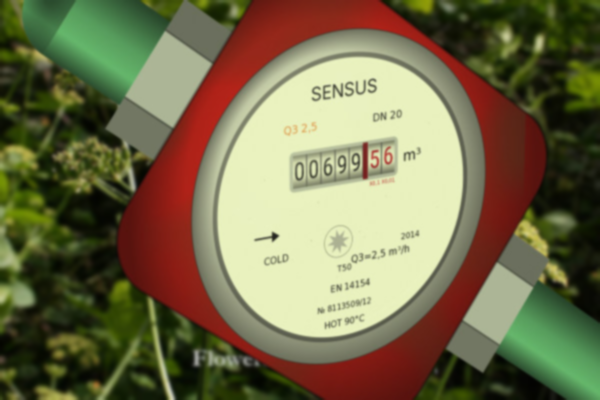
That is 699.56 m³
